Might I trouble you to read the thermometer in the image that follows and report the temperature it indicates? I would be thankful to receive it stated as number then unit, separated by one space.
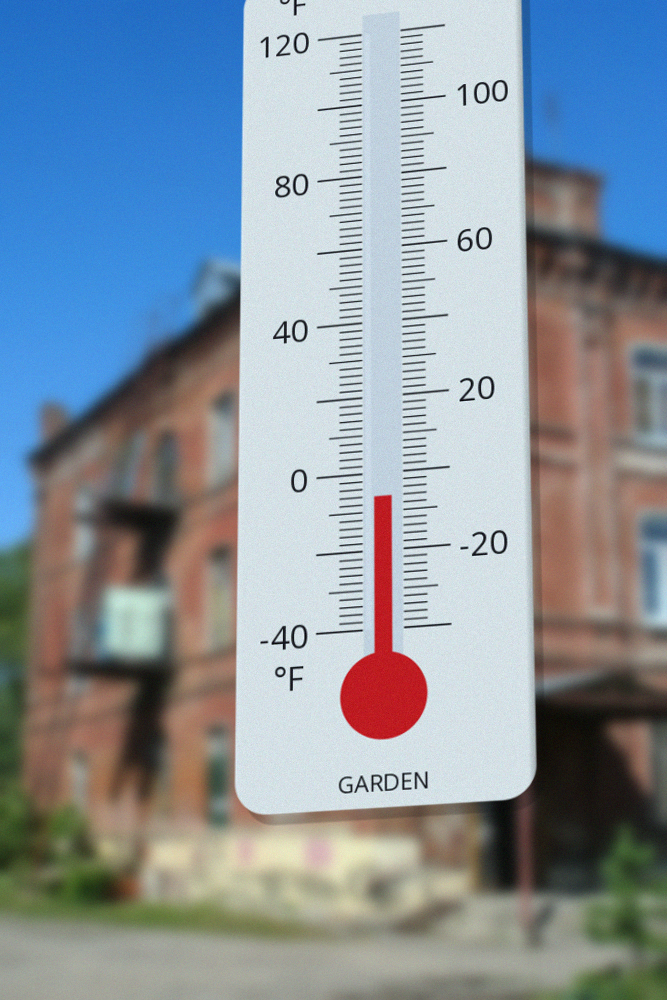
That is -6 °F
